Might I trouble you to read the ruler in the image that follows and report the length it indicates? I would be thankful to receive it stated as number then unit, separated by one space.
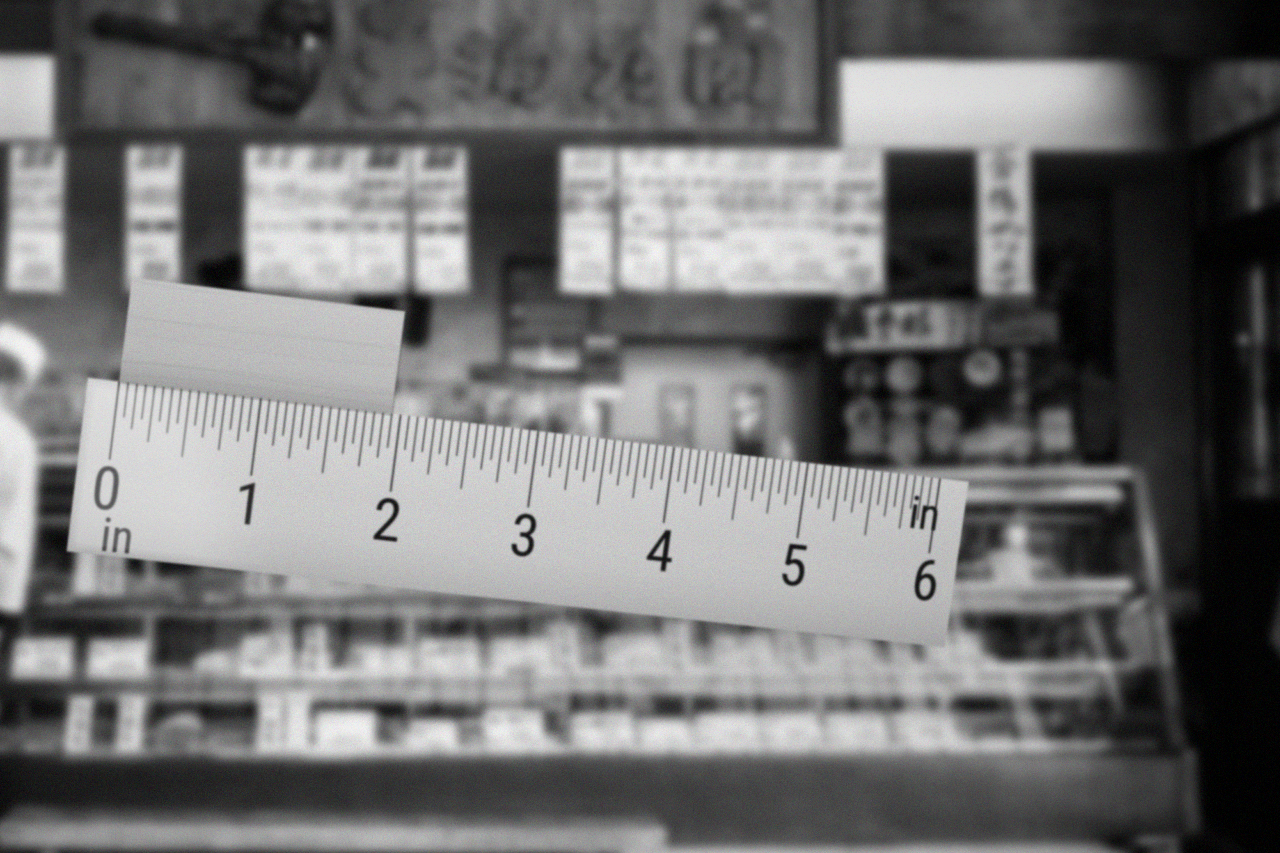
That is 1.9375 in
